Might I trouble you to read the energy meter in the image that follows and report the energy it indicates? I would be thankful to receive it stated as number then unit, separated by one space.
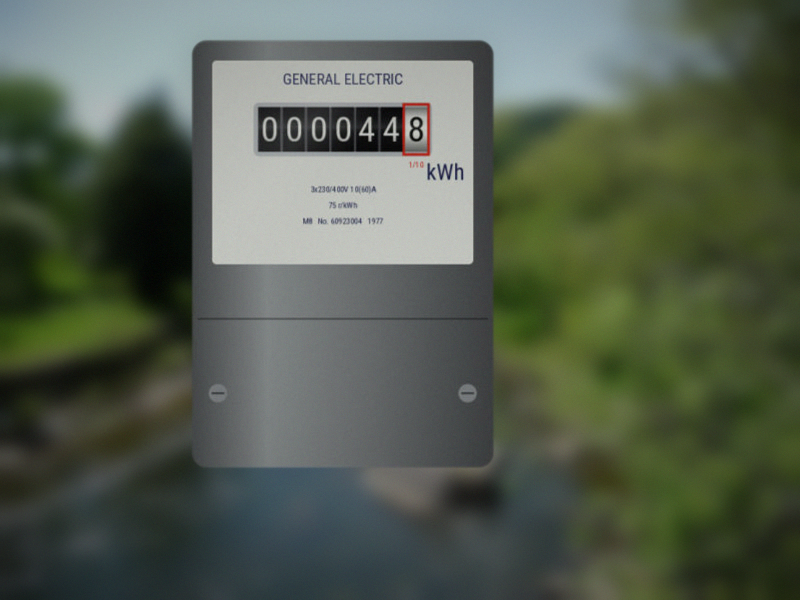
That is 44.8 kWh
